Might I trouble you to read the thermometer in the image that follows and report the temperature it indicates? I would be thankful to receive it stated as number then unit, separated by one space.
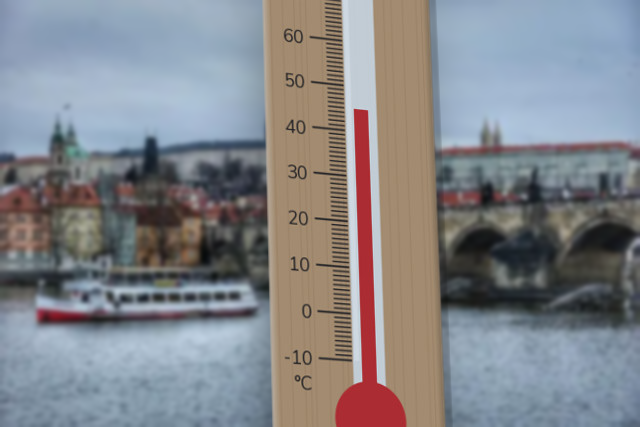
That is 45 °C
